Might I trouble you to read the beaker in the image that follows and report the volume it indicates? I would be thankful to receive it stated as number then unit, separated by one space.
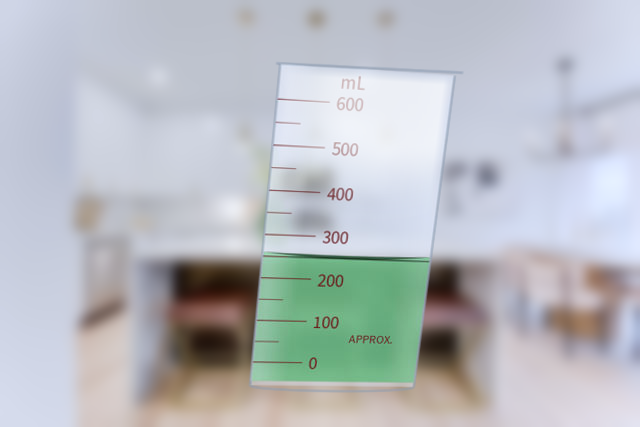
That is 250 mL
